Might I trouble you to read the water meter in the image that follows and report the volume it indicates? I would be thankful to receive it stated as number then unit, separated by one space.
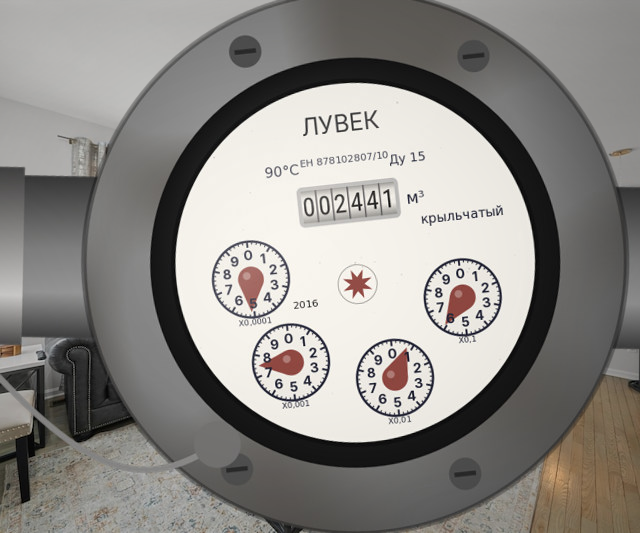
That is 2441.6075 m³
